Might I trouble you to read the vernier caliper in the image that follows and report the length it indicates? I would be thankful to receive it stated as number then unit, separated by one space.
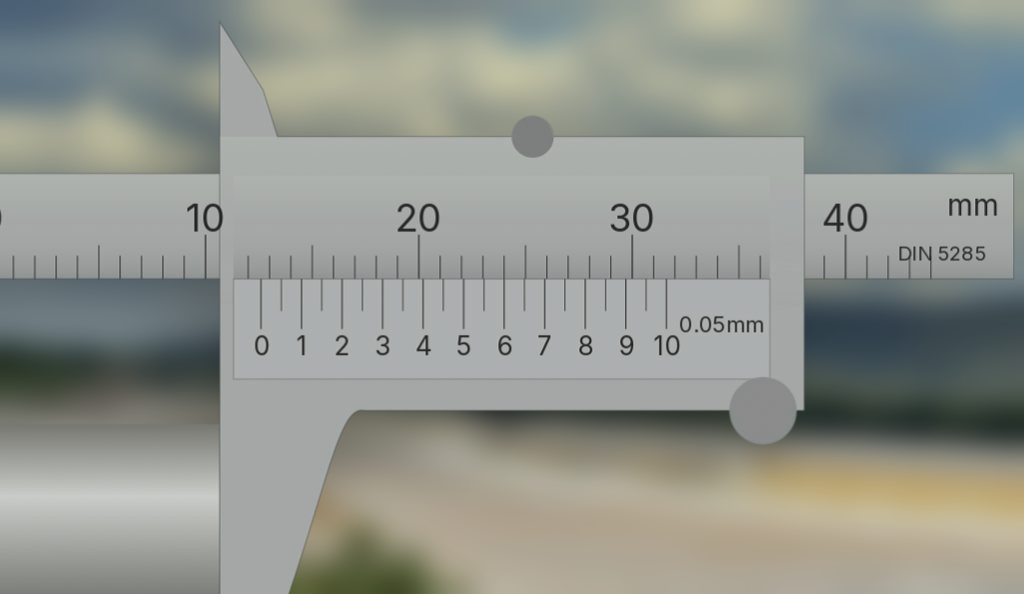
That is 12.6 mm
